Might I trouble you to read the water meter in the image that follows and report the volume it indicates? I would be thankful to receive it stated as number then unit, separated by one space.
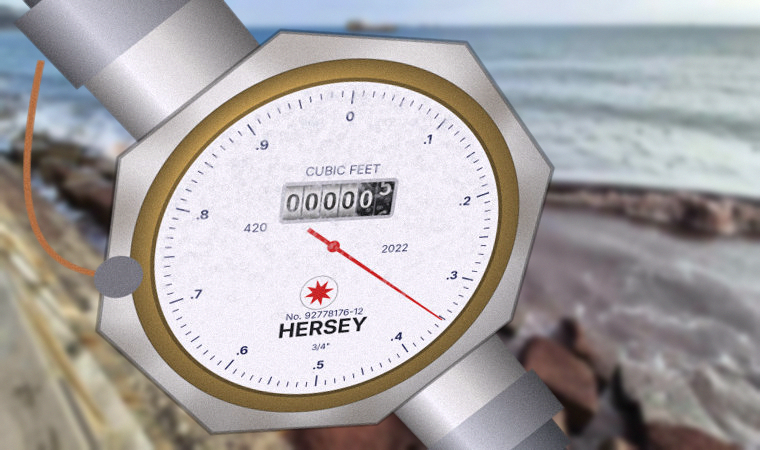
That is 5.35 ft³
